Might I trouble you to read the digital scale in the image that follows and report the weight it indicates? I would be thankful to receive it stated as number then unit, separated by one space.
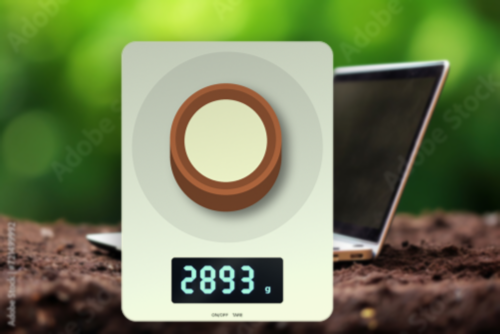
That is 2893 g
